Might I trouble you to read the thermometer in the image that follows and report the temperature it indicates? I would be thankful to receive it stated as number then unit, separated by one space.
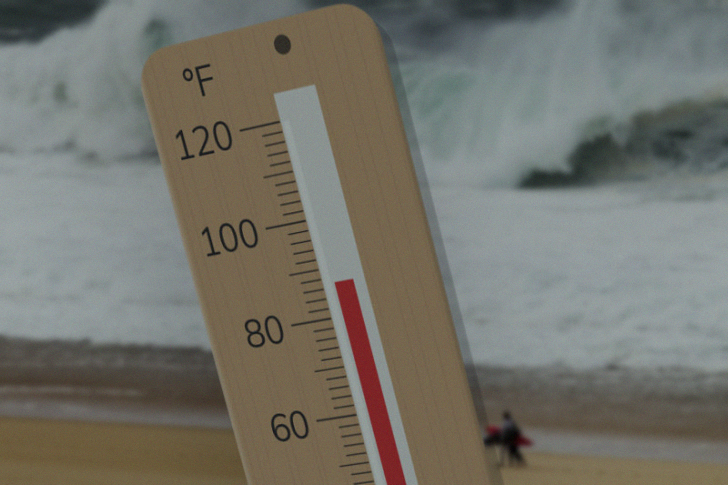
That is 87 °F
